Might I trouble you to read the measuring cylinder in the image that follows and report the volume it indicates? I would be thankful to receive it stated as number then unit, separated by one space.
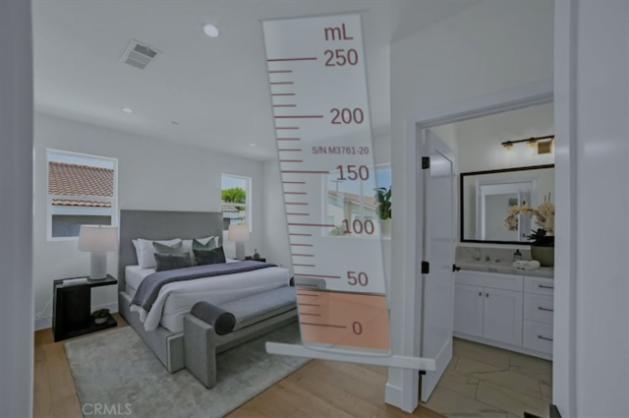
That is 35 mL
